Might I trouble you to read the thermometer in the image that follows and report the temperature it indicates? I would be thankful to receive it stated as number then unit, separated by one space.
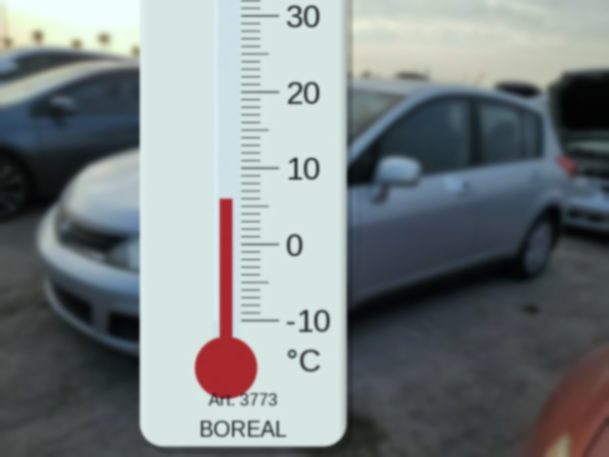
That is 6 °C
